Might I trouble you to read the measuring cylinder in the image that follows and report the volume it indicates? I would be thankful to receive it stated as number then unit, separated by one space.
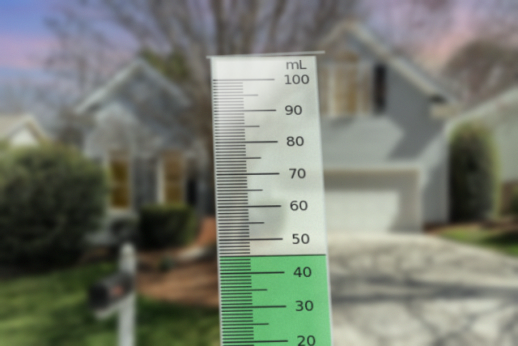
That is 45 mL
